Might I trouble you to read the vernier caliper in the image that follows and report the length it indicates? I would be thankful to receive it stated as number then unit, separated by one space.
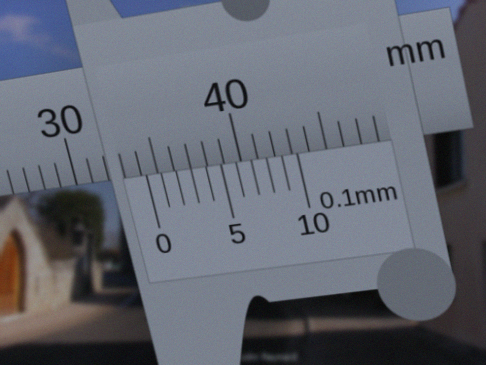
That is 34.3 mm
